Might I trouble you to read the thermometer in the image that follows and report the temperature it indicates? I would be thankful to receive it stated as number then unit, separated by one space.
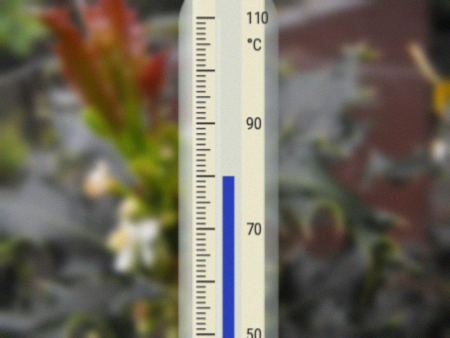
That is 80 °C
